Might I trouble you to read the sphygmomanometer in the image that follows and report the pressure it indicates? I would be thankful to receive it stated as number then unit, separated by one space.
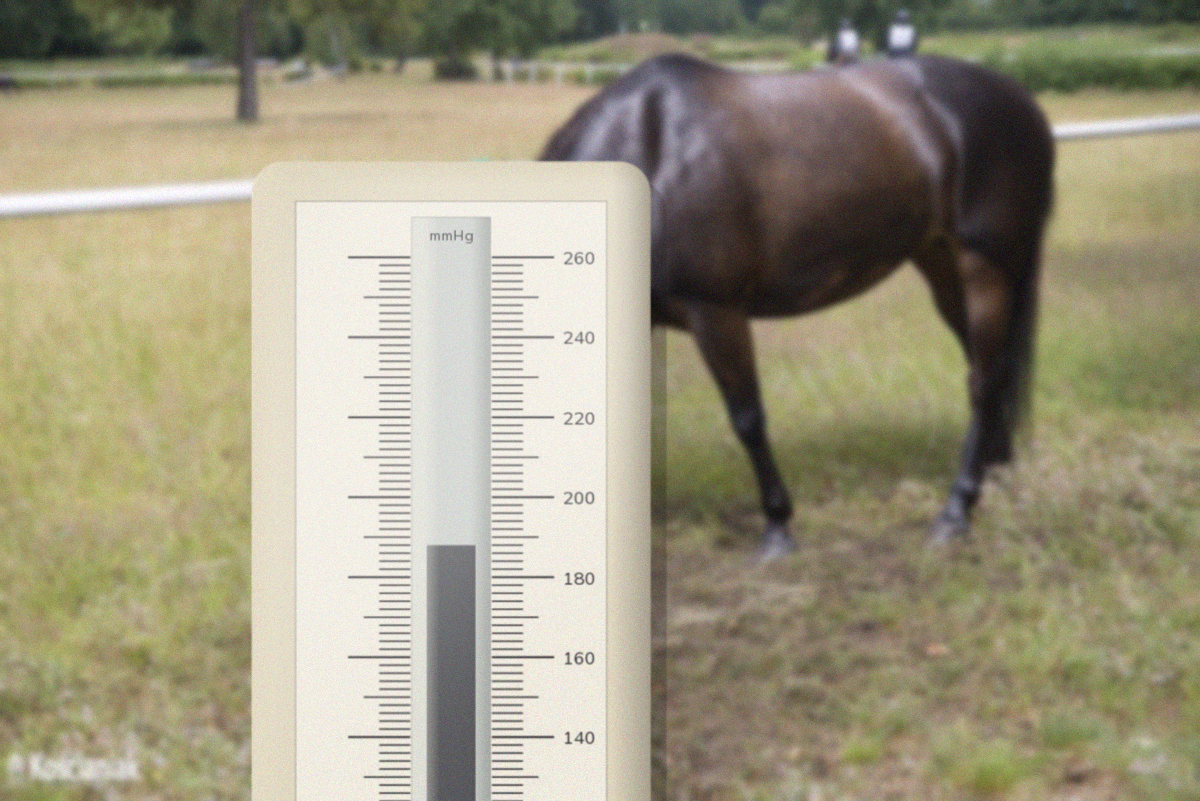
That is 188 mmHg
